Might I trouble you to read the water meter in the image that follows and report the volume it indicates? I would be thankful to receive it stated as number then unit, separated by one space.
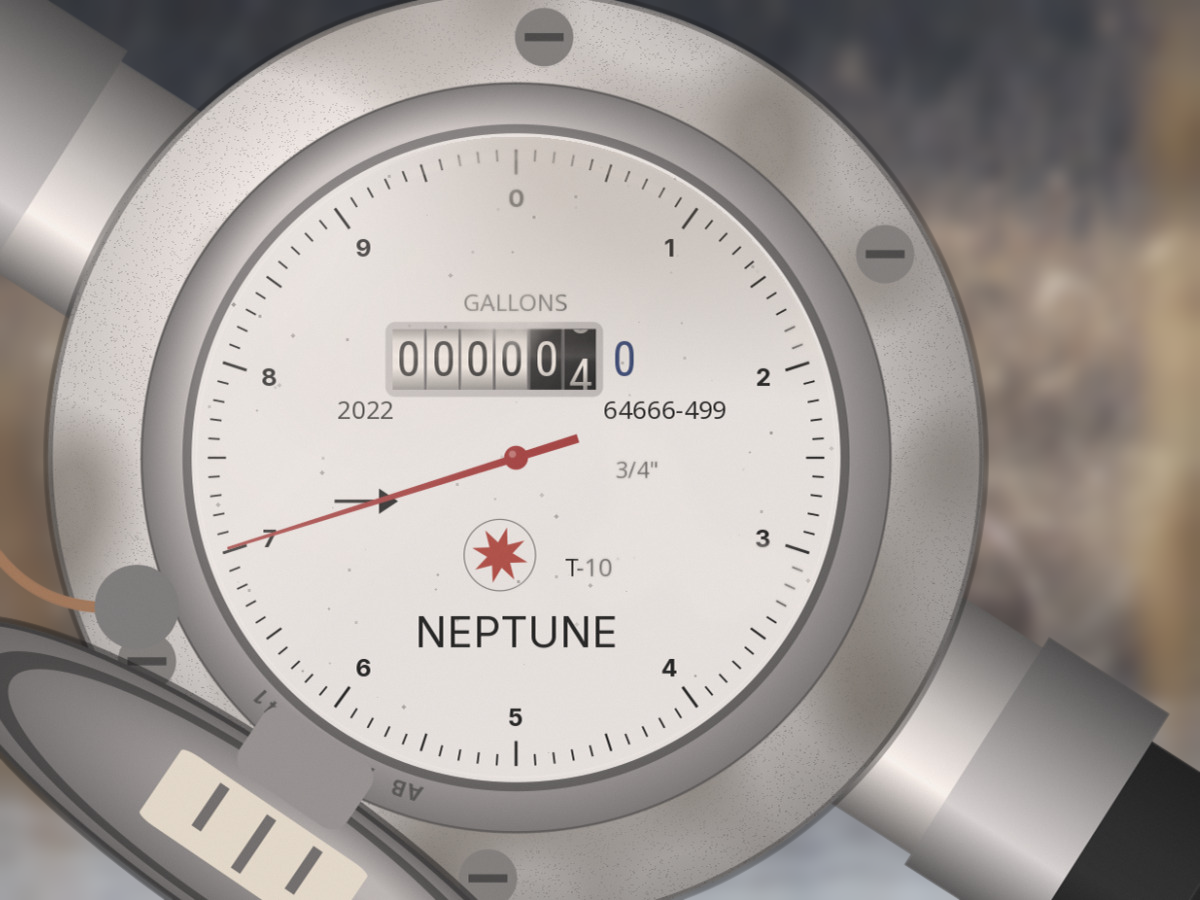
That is 37.0 gal
